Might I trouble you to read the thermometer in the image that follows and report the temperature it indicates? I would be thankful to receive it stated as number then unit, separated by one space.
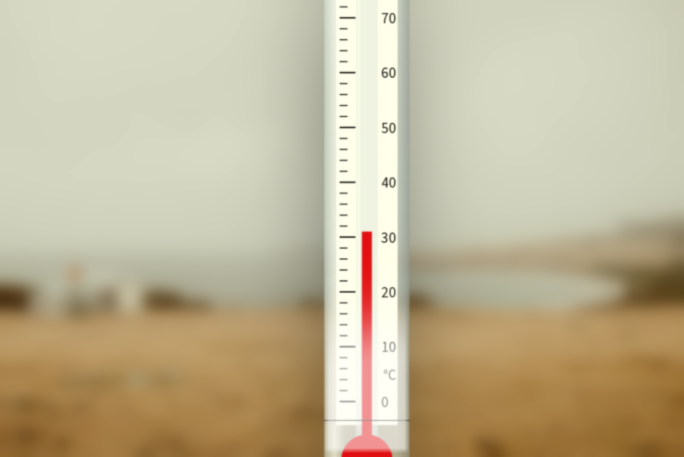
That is 31 °C
